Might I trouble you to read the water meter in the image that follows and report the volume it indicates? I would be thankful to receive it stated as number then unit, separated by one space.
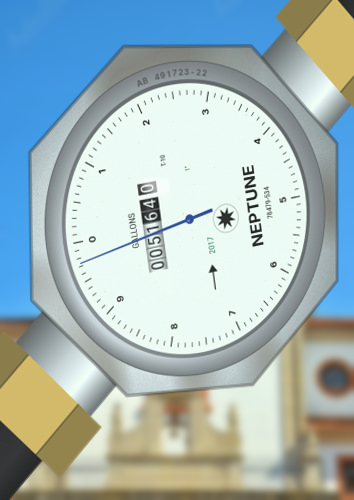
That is 51639.7 gal
